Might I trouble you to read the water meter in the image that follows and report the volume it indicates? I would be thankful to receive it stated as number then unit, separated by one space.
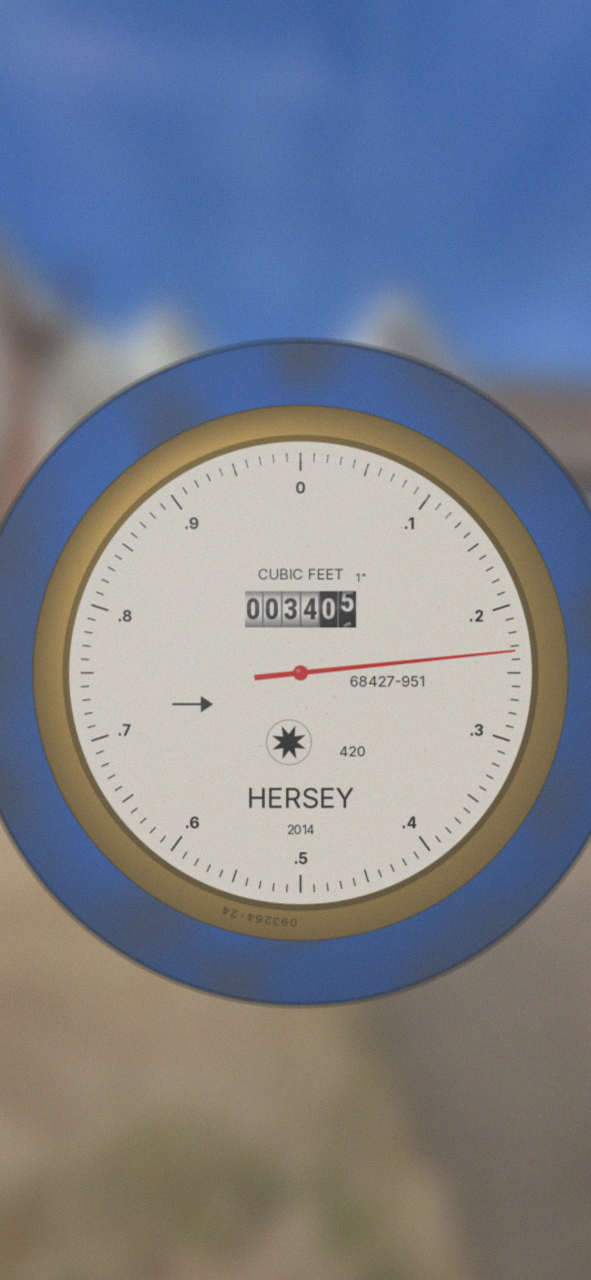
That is 3405.23 ft³
